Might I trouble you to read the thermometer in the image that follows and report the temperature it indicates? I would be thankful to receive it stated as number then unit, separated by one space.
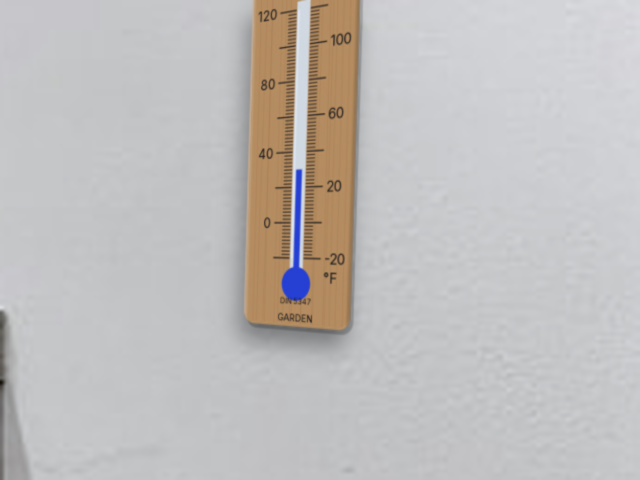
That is 30 °F
